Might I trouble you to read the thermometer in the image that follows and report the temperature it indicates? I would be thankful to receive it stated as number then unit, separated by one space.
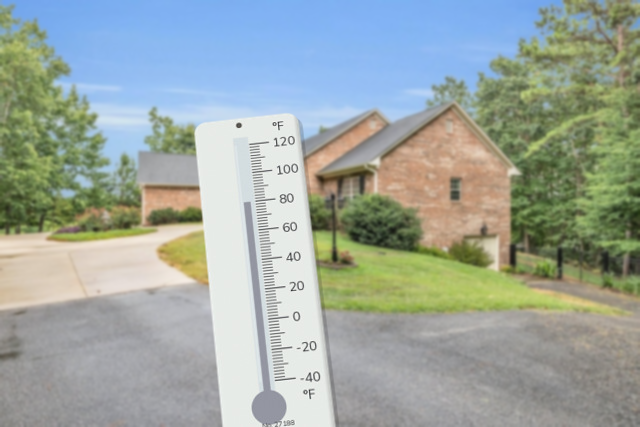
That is 80 °F
